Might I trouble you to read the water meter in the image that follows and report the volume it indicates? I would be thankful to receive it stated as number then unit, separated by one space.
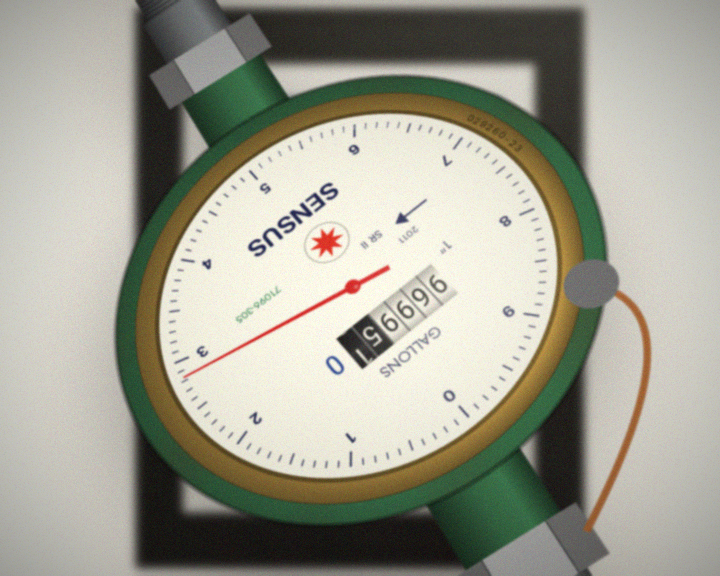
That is 9699512.8 gal
